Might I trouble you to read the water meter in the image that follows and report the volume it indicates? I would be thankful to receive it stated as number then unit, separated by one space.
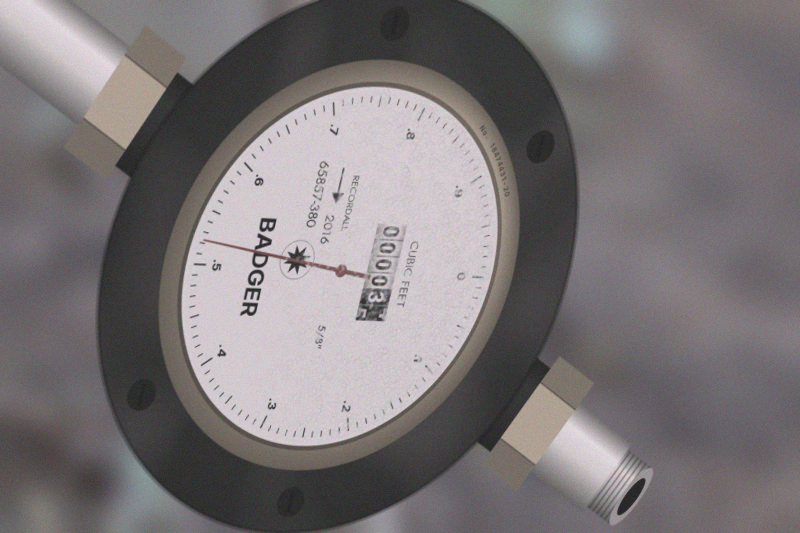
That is 34.52 ft³
